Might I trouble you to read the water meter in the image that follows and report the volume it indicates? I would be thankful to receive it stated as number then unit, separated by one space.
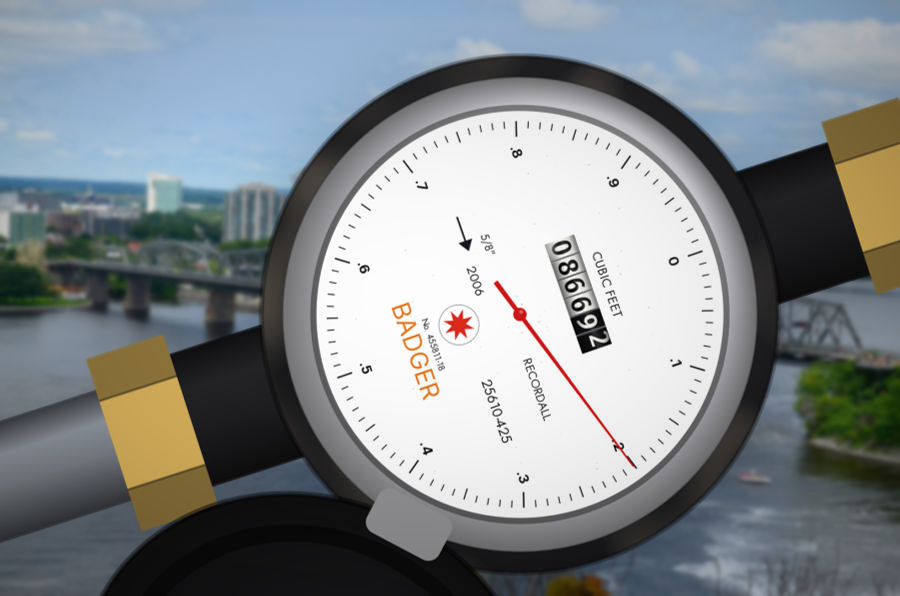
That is 86692.20 ft³
